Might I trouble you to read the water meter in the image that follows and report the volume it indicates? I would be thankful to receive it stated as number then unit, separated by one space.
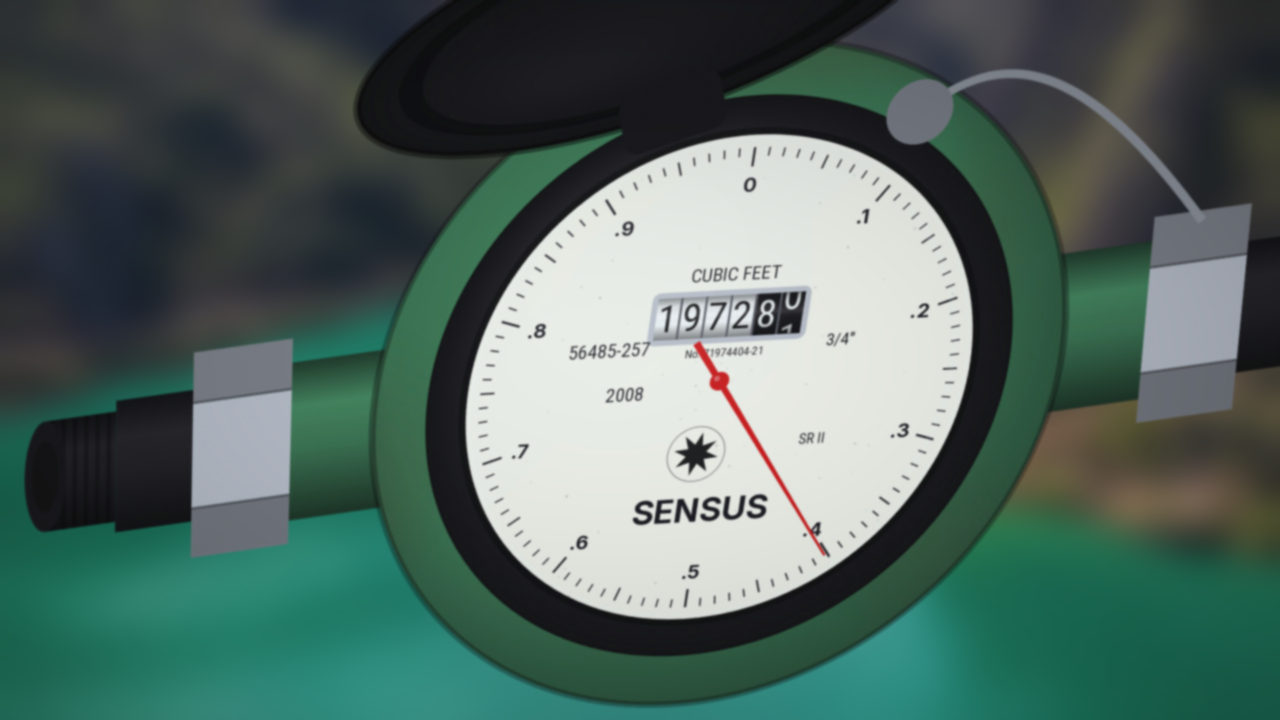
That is 197280.40 ft³
